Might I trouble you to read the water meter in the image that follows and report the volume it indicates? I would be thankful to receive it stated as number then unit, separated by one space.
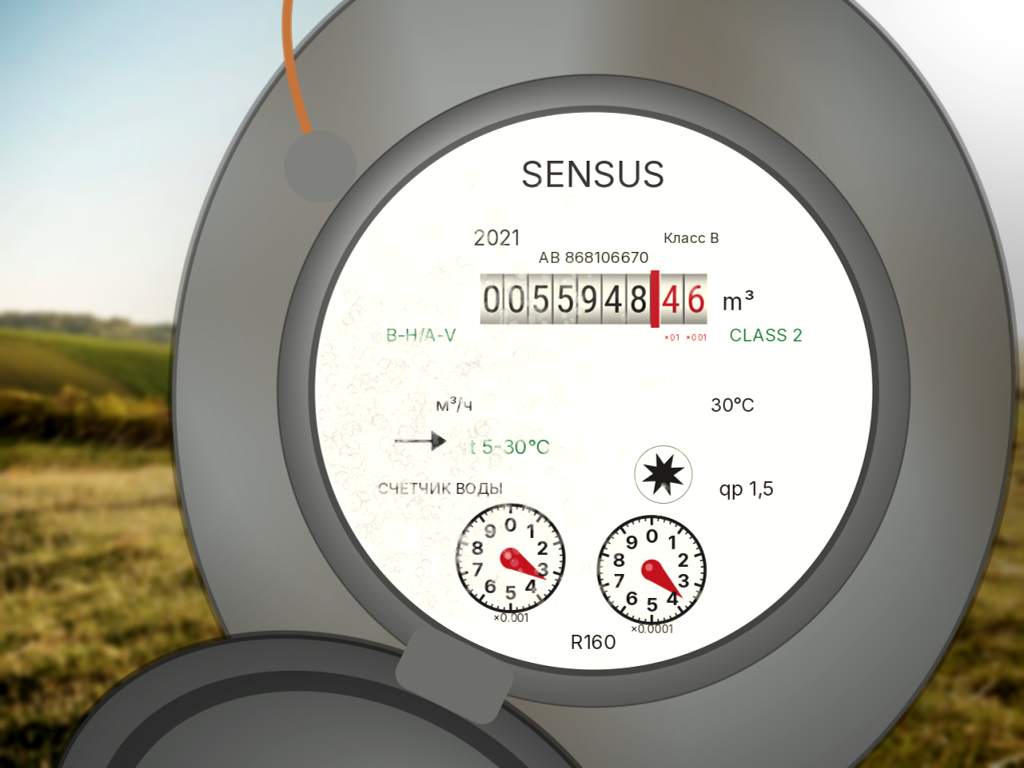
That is 55948.4633 m³
